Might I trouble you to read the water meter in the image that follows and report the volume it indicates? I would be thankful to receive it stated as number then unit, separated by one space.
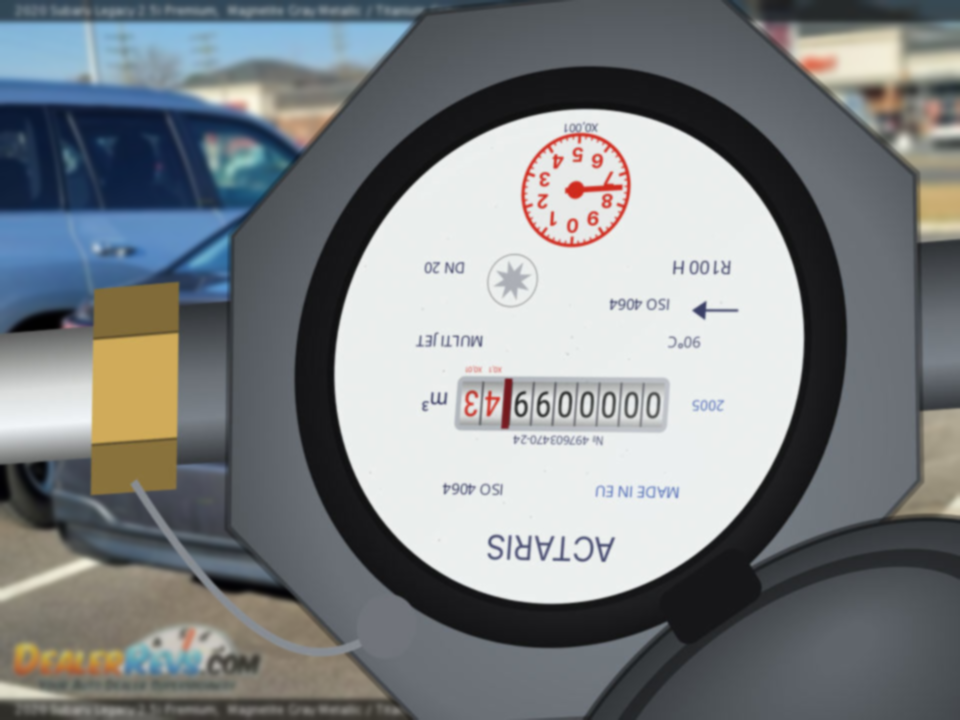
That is 99.437 m³
